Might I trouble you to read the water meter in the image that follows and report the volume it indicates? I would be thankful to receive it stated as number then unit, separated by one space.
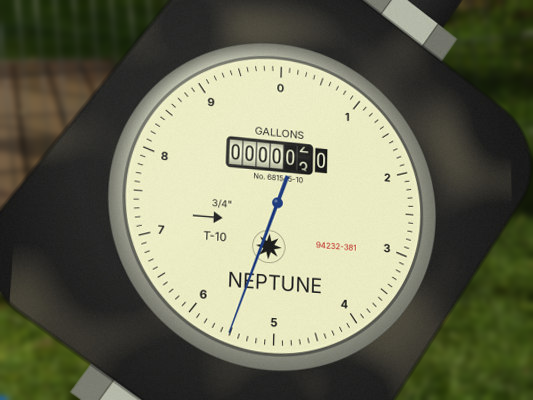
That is 25.5 gal
